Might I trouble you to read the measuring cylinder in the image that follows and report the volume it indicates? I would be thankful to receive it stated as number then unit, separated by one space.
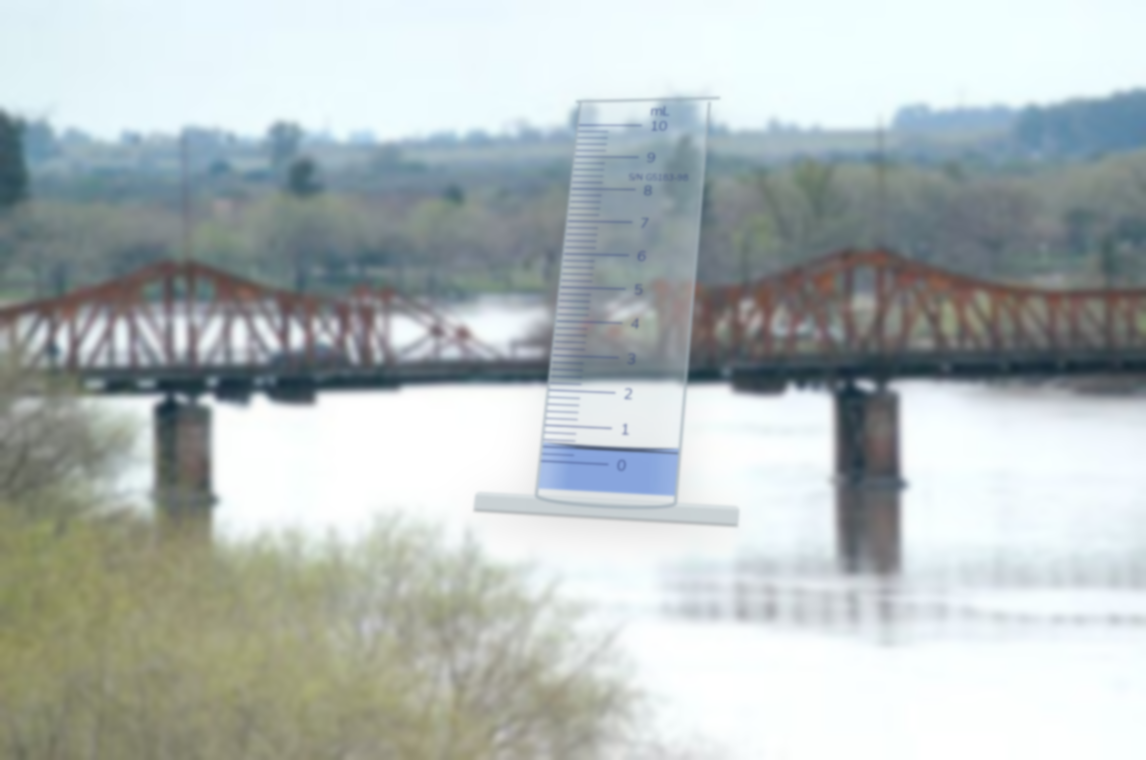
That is 0.4 mL
